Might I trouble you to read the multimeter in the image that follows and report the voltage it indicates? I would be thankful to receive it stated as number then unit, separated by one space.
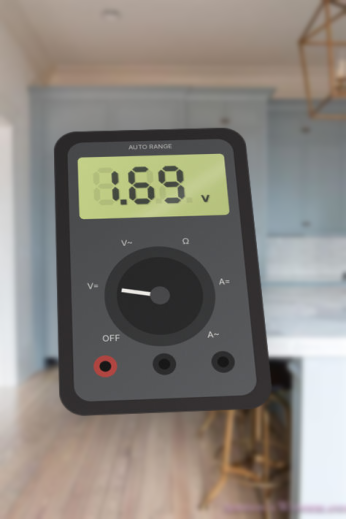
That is 1.69 V
